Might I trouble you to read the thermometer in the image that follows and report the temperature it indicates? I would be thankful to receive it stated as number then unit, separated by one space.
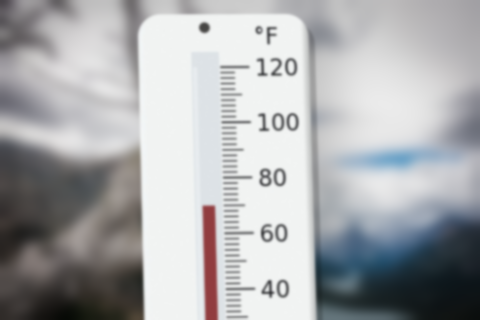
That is 70 °F
